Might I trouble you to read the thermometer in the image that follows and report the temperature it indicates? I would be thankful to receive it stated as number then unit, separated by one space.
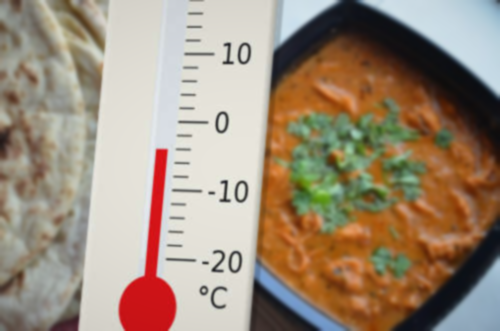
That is -4 °C
